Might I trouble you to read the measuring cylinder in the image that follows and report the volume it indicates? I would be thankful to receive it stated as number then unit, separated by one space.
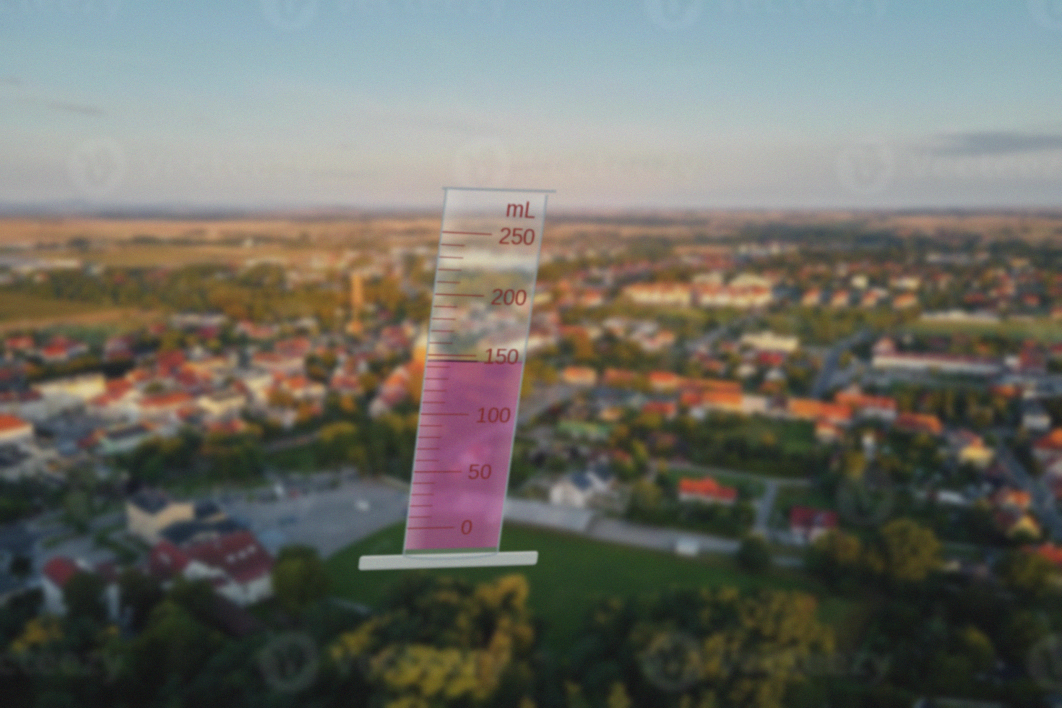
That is 145 mL
